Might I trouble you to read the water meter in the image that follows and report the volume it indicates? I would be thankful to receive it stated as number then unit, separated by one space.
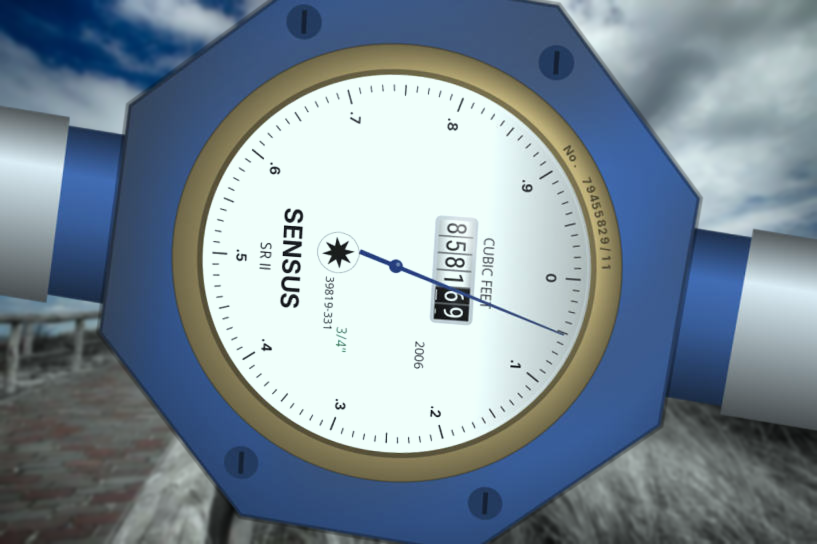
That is 858169.05 ft³
